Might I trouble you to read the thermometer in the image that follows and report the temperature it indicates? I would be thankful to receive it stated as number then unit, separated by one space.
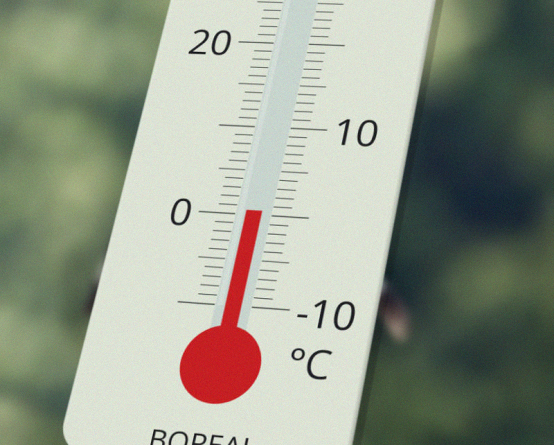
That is 0.5 °C
